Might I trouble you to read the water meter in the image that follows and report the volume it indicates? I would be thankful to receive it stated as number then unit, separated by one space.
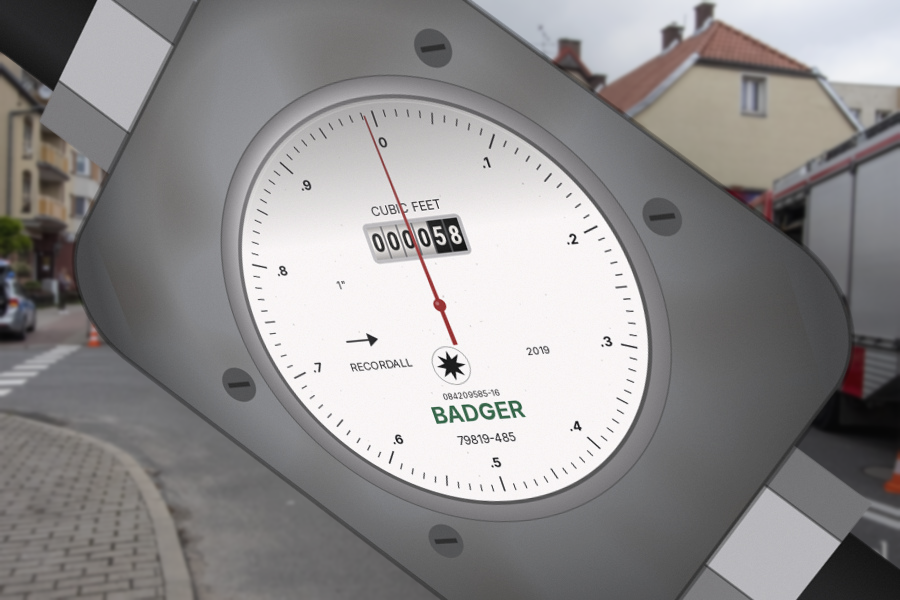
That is 57.99 ft³
